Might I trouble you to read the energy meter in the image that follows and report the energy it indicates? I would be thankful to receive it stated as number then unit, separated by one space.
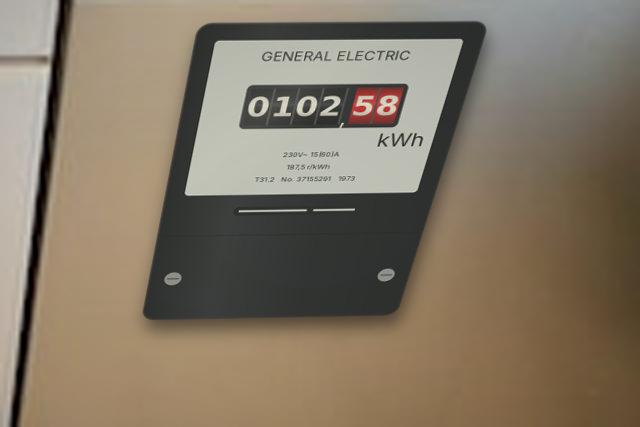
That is 102.58 kWh
